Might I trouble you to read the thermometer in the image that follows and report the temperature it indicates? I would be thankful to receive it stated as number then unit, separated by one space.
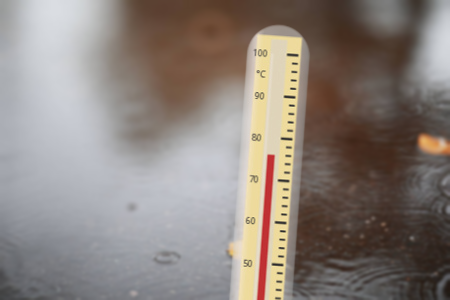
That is 76 °C
